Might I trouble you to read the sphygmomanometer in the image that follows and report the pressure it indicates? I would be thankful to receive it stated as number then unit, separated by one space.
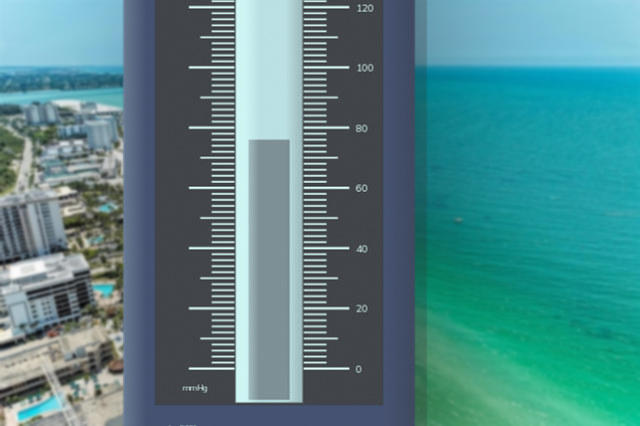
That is 76 mmHg
